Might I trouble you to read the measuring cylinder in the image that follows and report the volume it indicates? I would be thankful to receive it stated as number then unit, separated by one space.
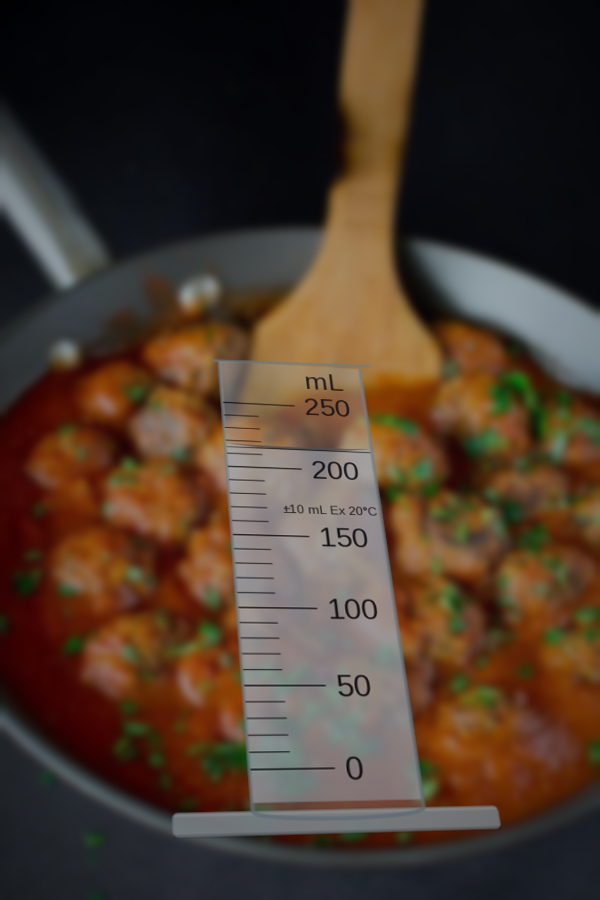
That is 215 mL
